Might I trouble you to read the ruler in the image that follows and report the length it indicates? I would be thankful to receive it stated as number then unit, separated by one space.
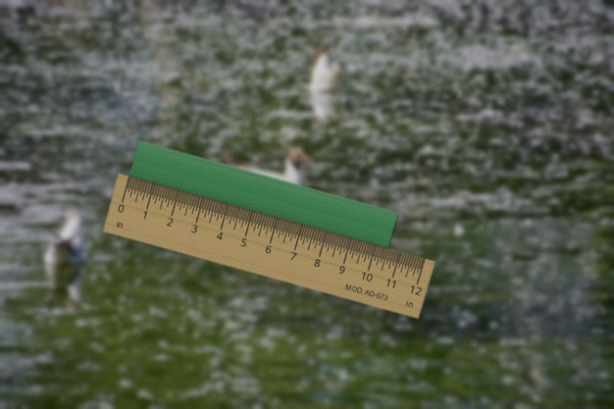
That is 10.5 in
